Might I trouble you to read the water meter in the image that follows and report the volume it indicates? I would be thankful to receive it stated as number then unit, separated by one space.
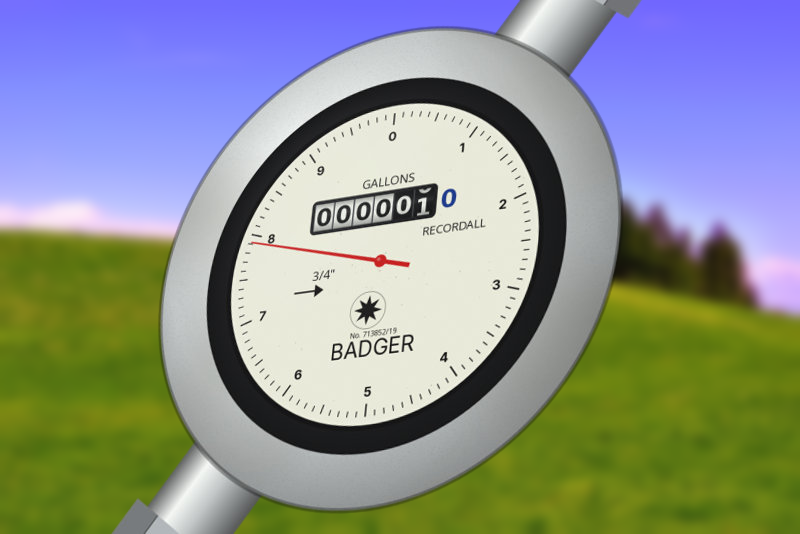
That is 7.9 gal
